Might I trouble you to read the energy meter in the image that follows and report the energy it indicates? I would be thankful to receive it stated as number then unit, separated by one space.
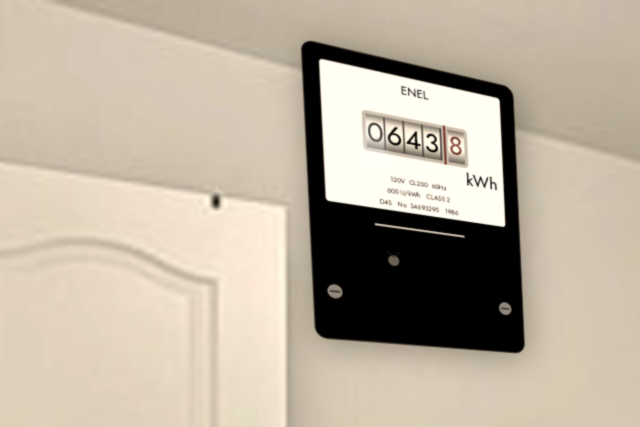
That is 643.8 kWh
